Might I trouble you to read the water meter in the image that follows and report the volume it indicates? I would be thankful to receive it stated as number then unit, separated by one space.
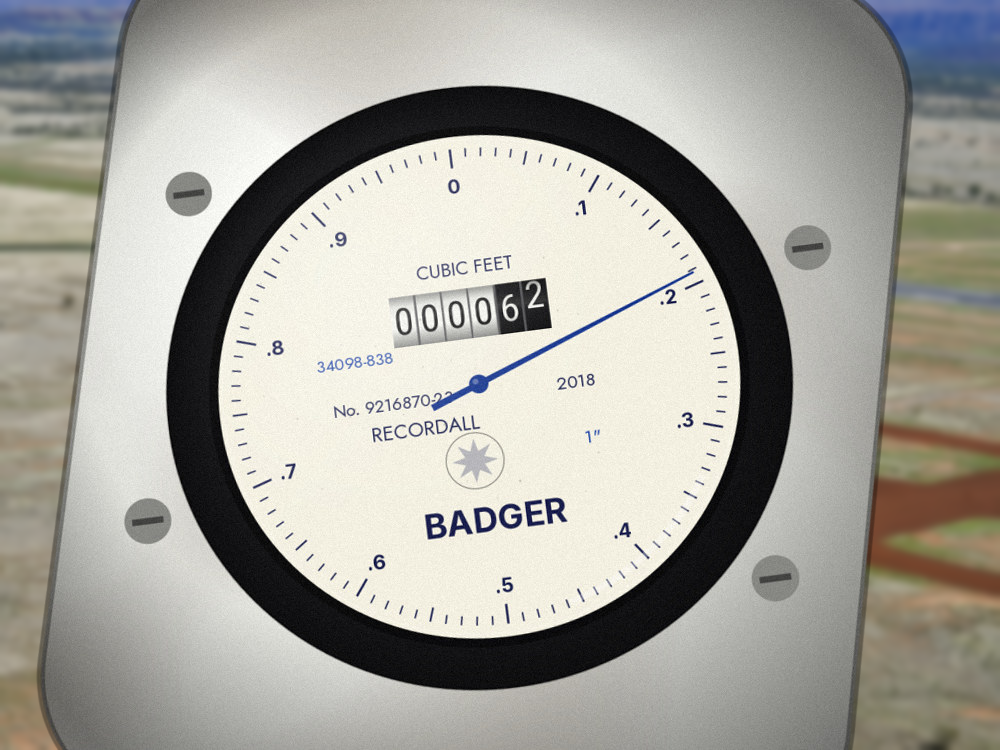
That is 62.19 ft³
